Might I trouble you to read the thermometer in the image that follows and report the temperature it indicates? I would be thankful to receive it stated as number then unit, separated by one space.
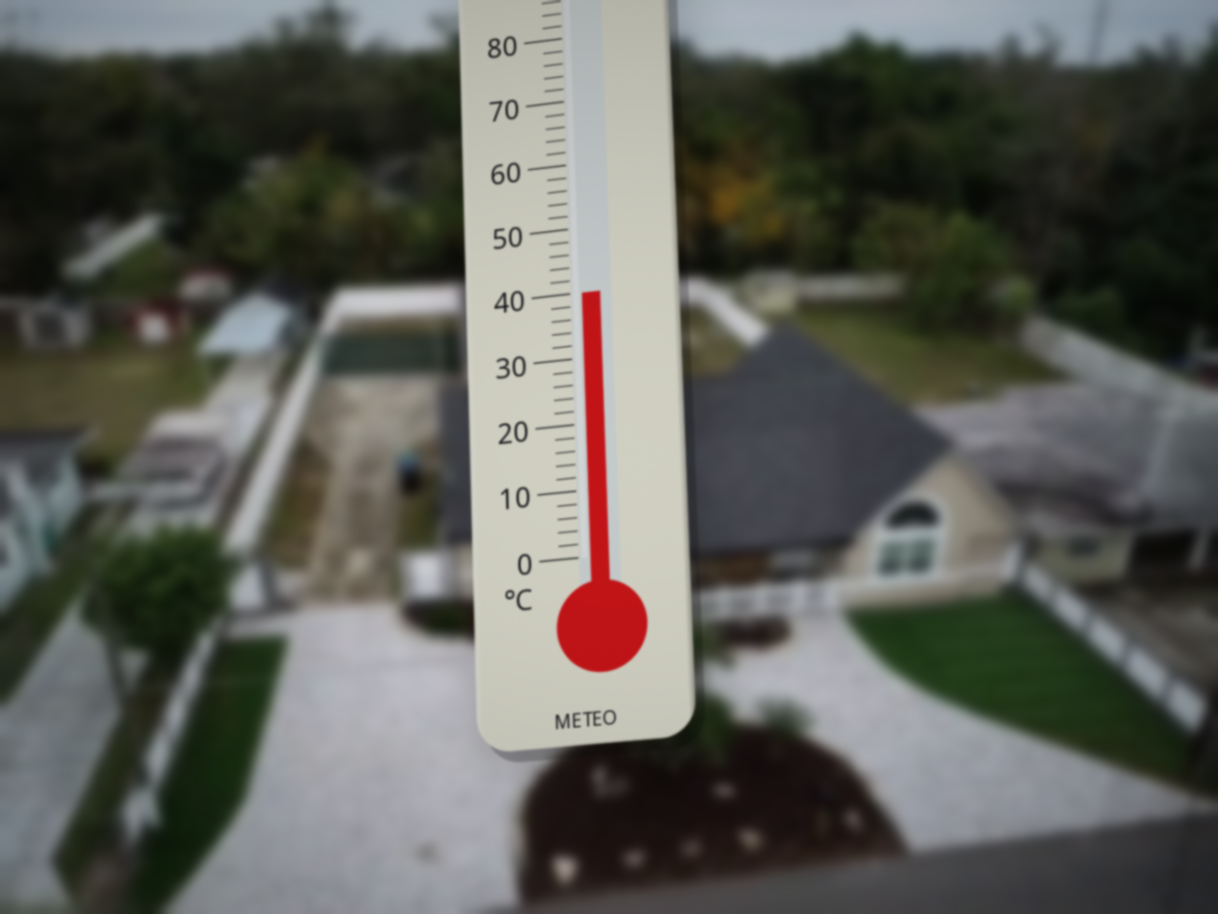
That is 40 °C
